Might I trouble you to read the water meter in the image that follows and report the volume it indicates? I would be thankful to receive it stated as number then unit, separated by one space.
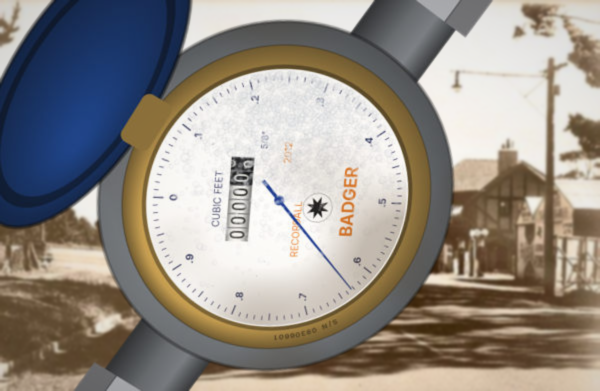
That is 8.63 ft³
